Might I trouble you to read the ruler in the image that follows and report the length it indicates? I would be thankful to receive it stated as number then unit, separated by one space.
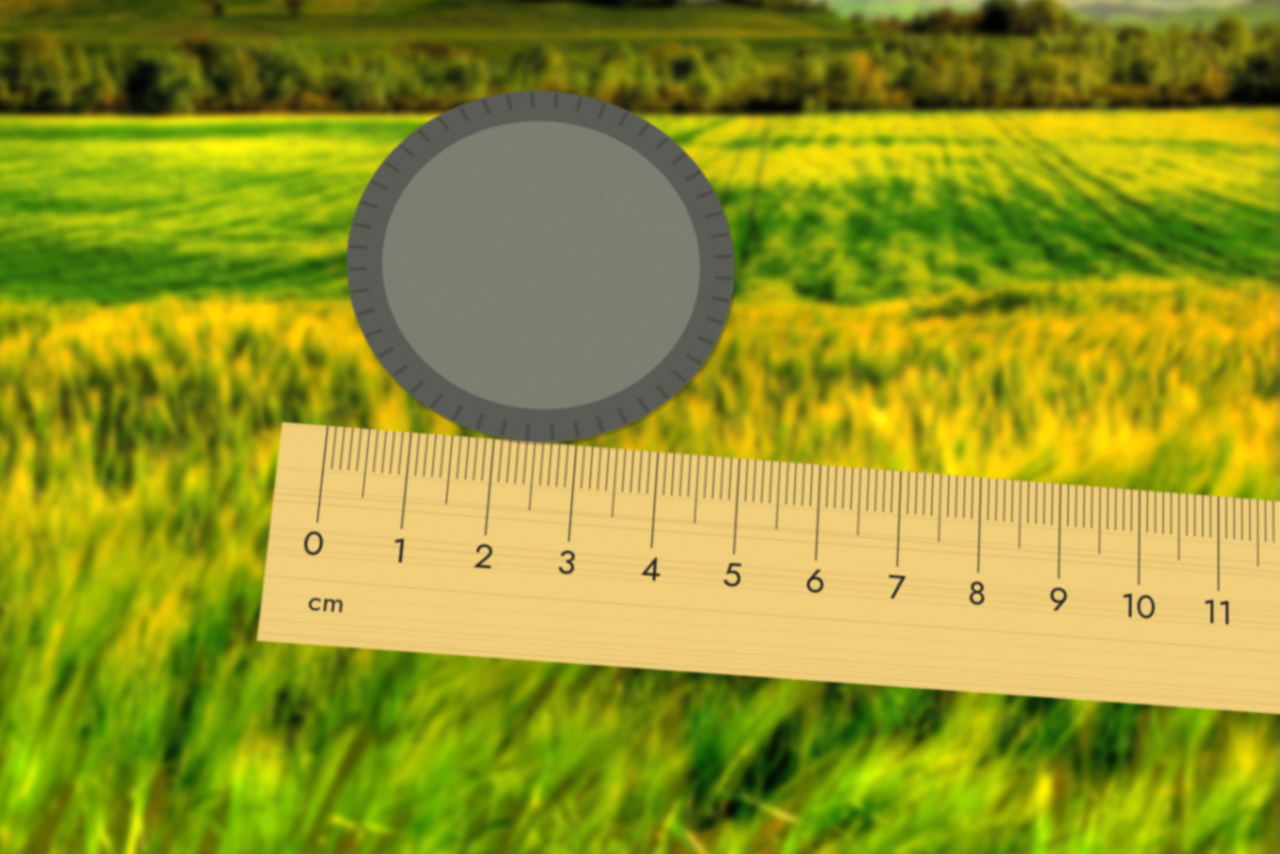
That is 4.8 cm
